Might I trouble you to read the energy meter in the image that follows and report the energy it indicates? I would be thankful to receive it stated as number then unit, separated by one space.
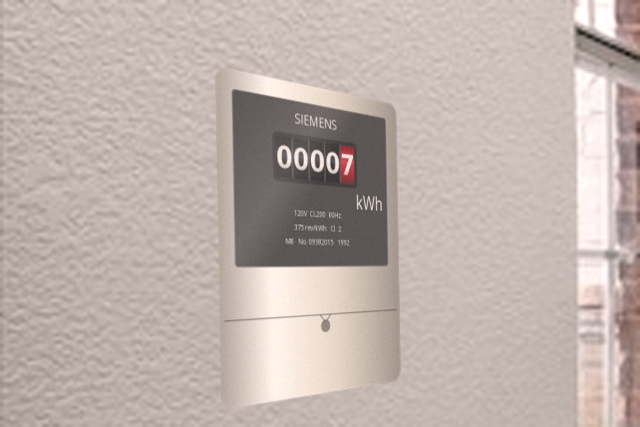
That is 0.7 kWh
